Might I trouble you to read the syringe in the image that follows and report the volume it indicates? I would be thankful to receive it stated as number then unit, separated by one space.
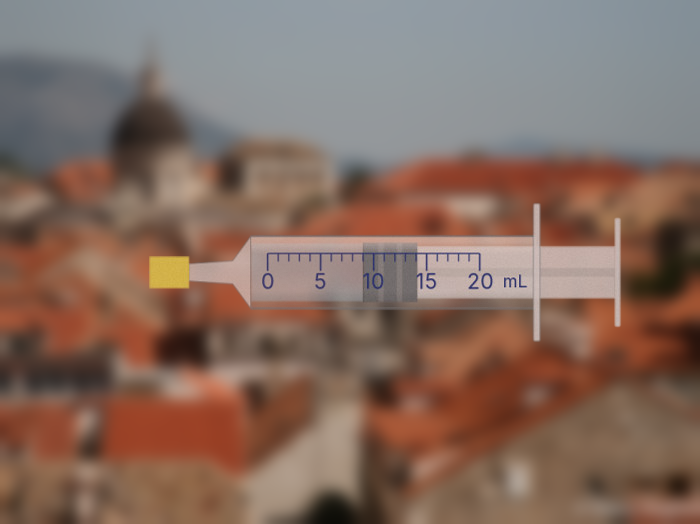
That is 9 mL
